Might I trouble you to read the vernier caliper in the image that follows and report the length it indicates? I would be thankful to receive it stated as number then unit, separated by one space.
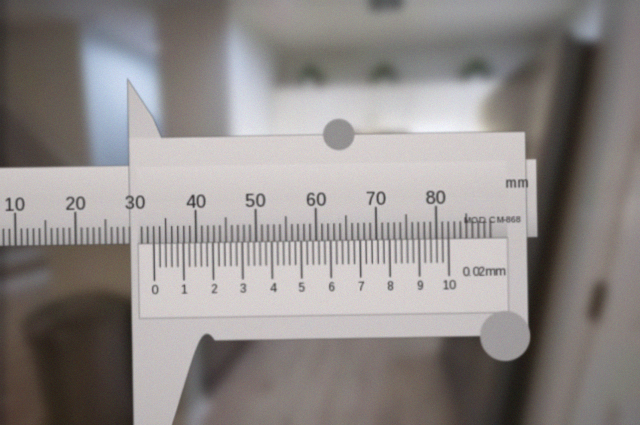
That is 33.0 mm
